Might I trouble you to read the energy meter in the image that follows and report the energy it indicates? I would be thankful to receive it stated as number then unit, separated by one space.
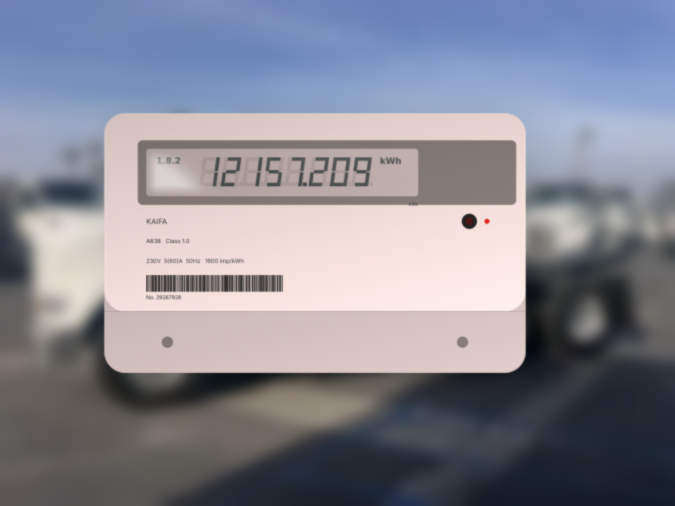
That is 12157.209 kWh
